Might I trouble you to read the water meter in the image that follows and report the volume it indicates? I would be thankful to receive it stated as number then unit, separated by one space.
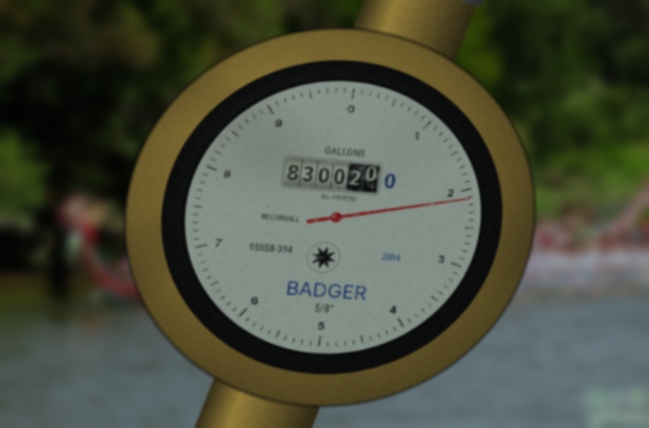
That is 8300202.1 gal
